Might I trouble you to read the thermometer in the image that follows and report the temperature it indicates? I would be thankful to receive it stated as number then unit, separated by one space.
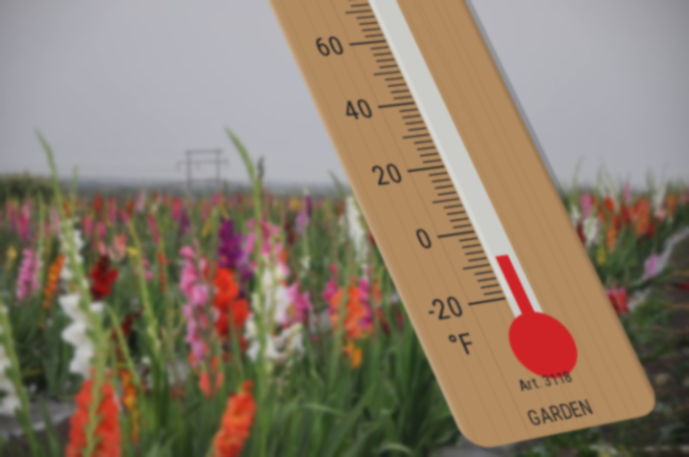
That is -8 °F
